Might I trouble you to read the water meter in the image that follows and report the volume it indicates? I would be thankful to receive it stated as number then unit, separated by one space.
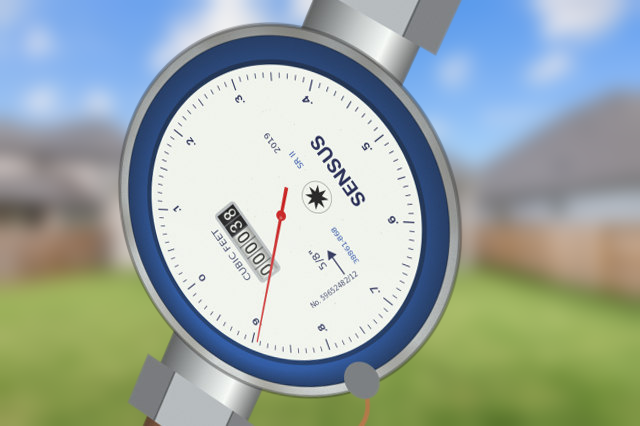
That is 37.89 ft³
